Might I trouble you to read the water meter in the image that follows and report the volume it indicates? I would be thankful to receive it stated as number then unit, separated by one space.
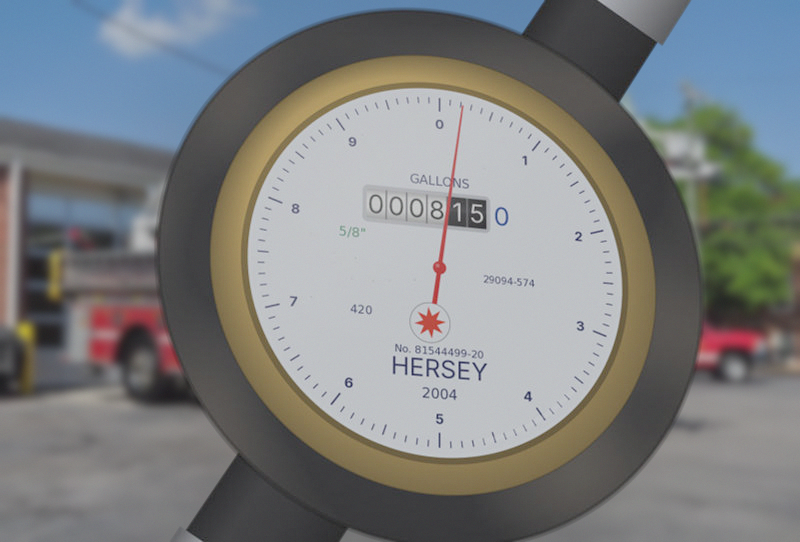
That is 8150.2 gal
